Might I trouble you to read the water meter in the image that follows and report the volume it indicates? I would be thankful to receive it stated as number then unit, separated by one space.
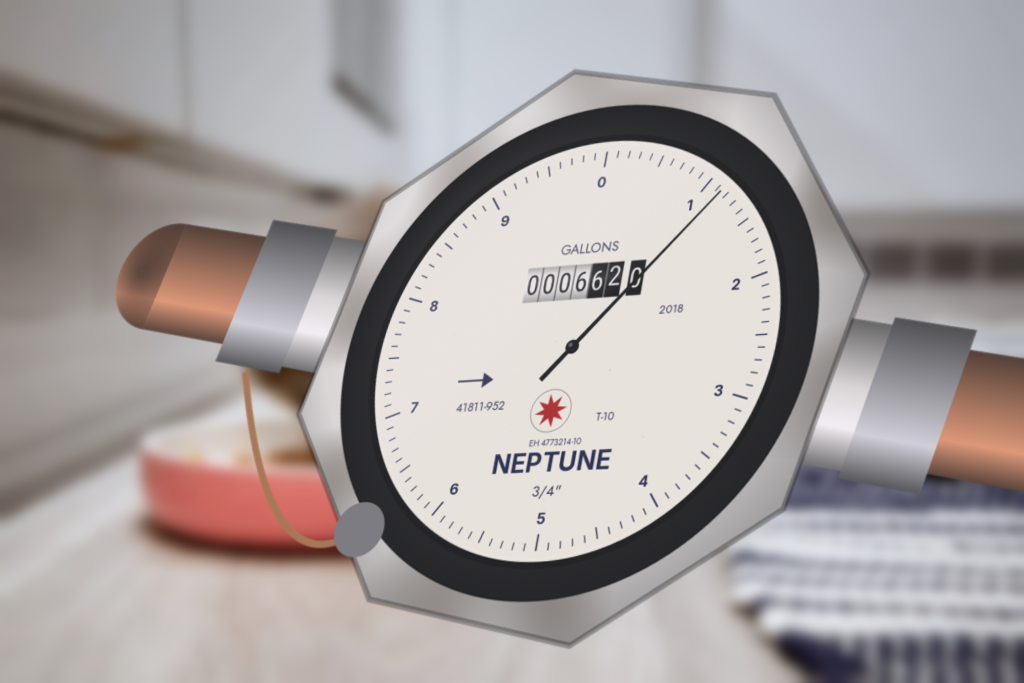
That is 6621.1 gal
